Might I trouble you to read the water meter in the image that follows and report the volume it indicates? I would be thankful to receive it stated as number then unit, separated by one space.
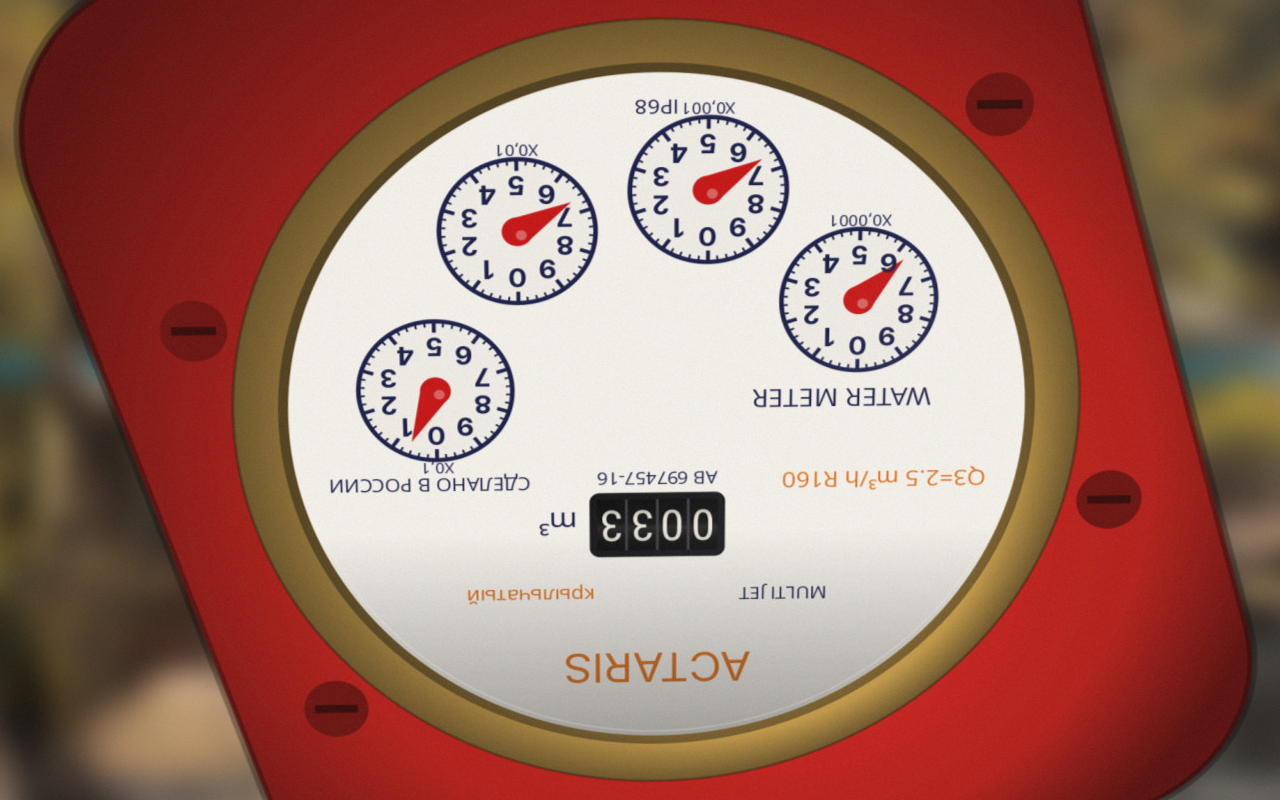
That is 33.0666 m³
